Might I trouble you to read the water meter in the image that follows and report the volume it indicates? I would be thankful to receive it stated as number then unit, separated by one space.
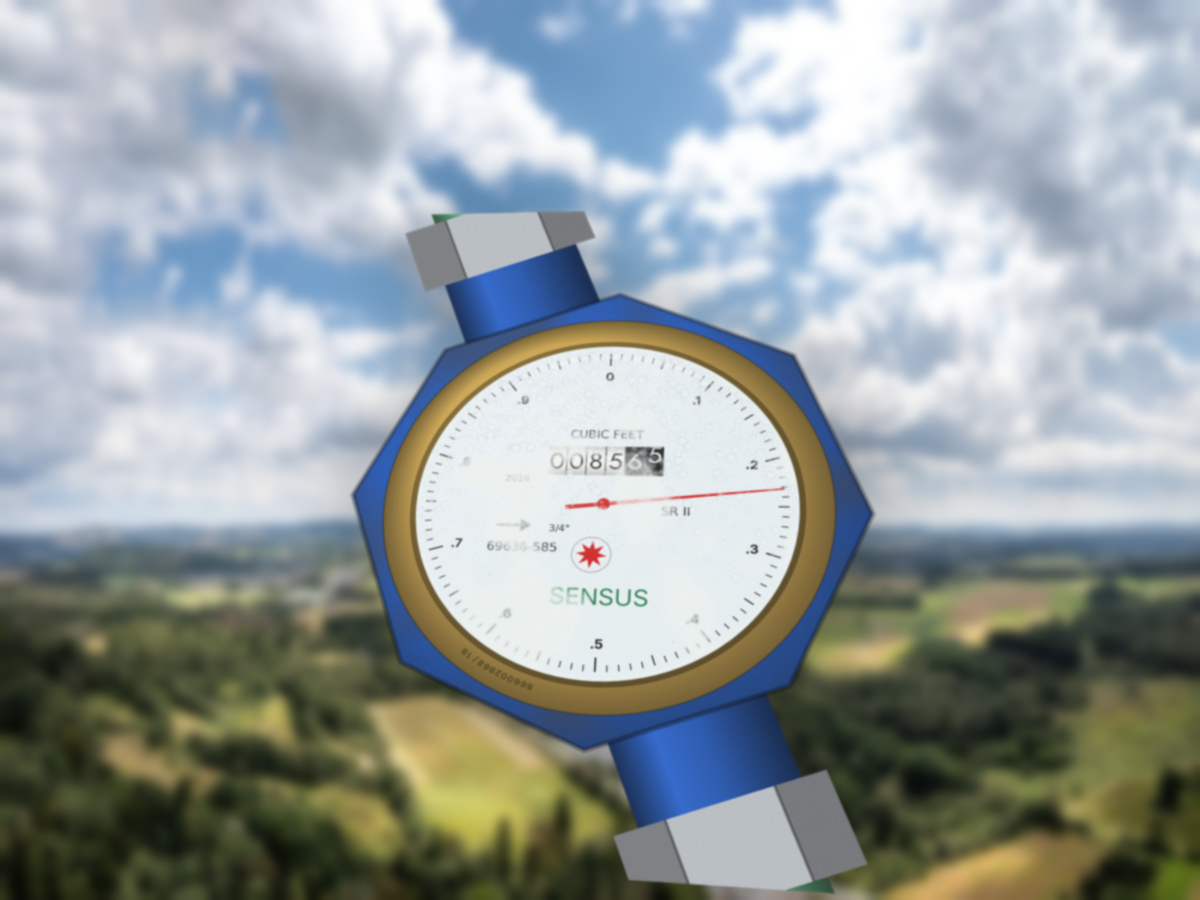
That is 8565.23 ft³
